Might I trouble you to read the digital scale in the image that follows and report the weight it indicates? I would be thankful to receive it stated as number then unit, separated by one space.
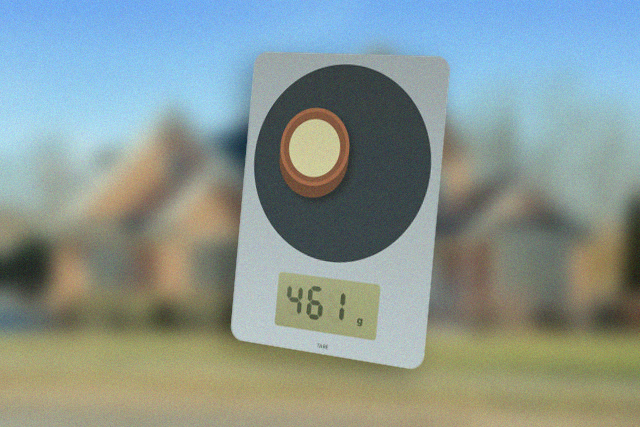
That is 461 g
